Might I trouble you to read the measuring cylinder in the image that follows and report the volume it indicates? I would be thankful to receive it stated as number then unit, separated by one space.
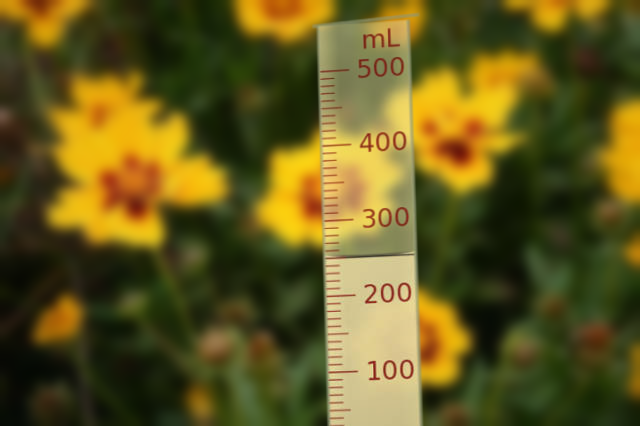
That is 250 mL
